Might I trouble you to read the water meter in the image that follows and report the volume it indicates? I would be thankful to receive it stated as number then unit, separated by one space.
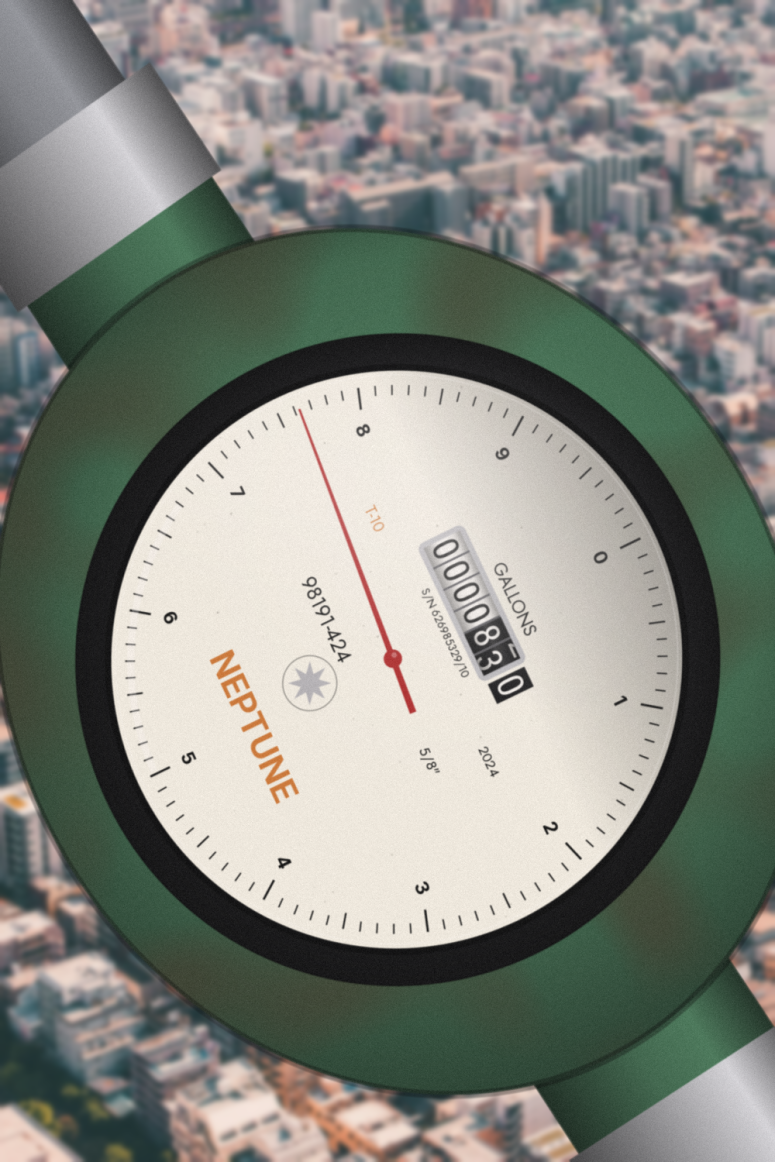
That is 827.6 gal
